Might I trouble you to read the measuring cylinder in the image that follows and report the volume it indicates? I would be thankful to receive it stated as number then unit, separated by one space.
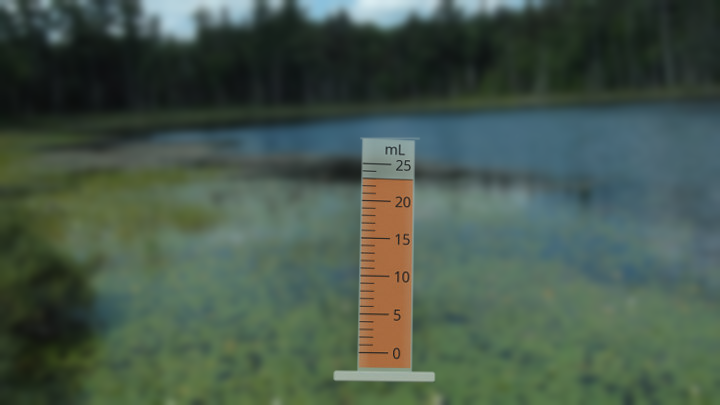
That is 23 mL
